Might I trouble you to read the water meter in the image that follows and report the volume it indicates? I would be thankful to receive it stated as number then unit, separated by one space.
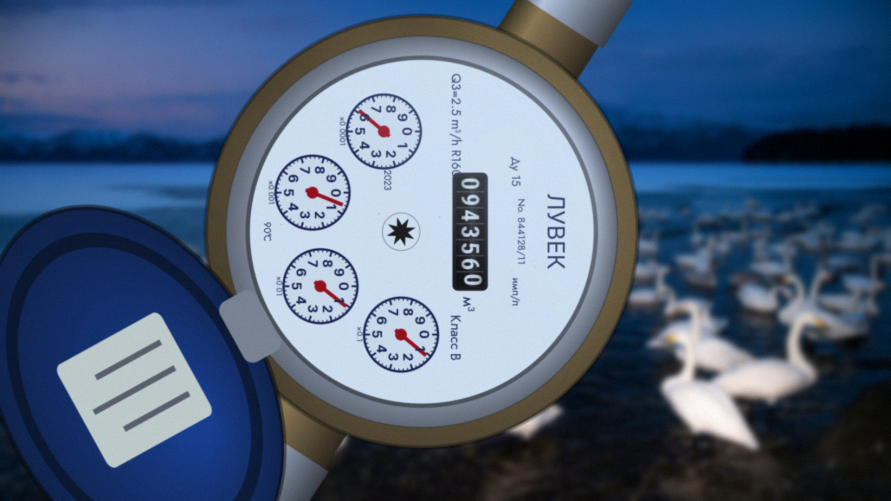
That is 943560.1106 m³
